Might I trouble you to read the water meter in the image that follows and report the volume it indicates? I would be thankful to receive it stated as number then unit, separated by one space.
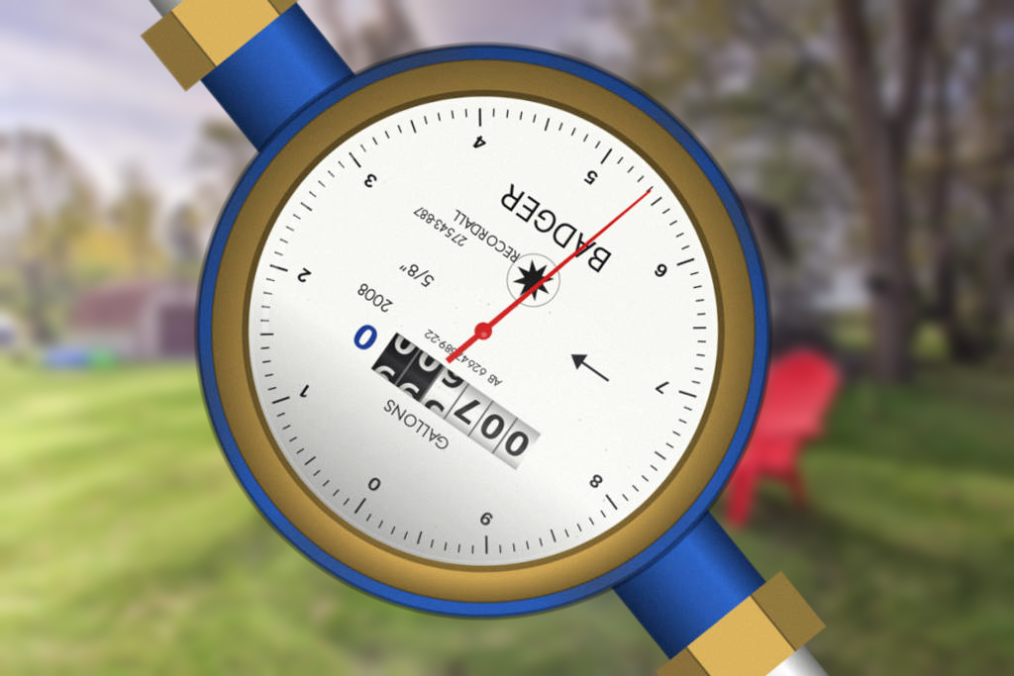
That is 75995.4 gal
